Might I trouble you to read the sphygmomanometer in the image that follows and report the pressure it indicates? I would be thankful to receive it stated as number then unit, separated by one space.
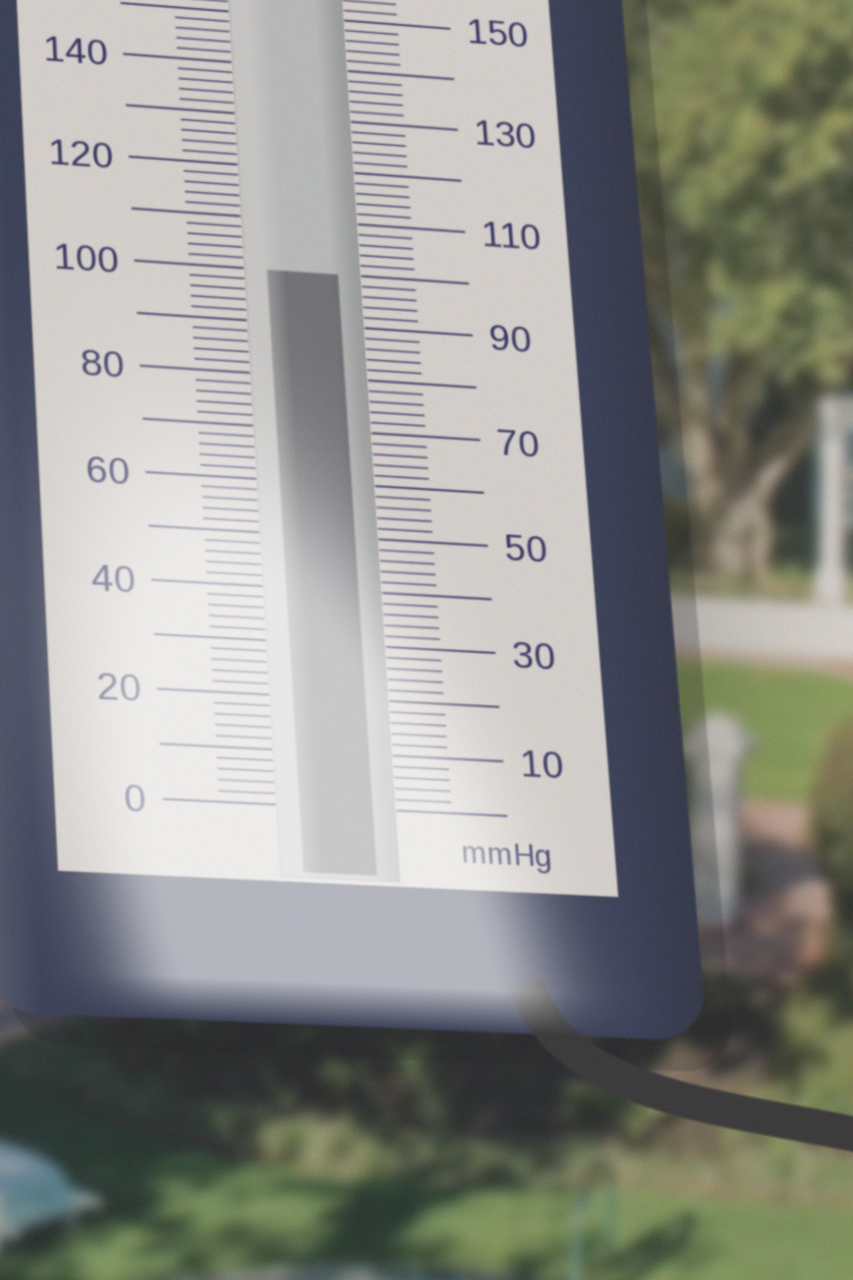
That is 100 mmHg
